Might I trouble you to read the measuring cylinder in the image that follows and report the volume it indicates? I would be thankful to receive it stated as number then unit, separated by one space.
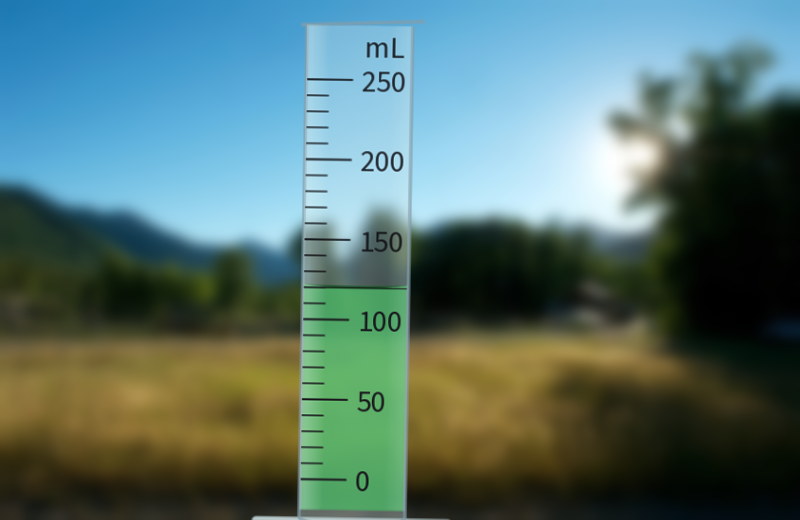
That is 120 mL
